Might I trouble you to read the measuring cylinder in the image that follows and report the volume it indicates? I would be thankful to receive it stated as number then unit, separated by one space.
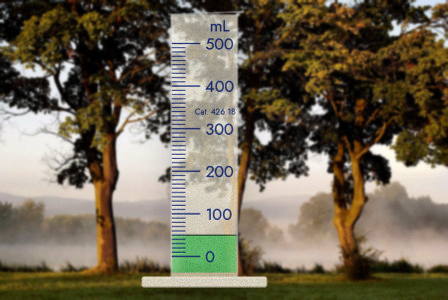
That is 50 mL
